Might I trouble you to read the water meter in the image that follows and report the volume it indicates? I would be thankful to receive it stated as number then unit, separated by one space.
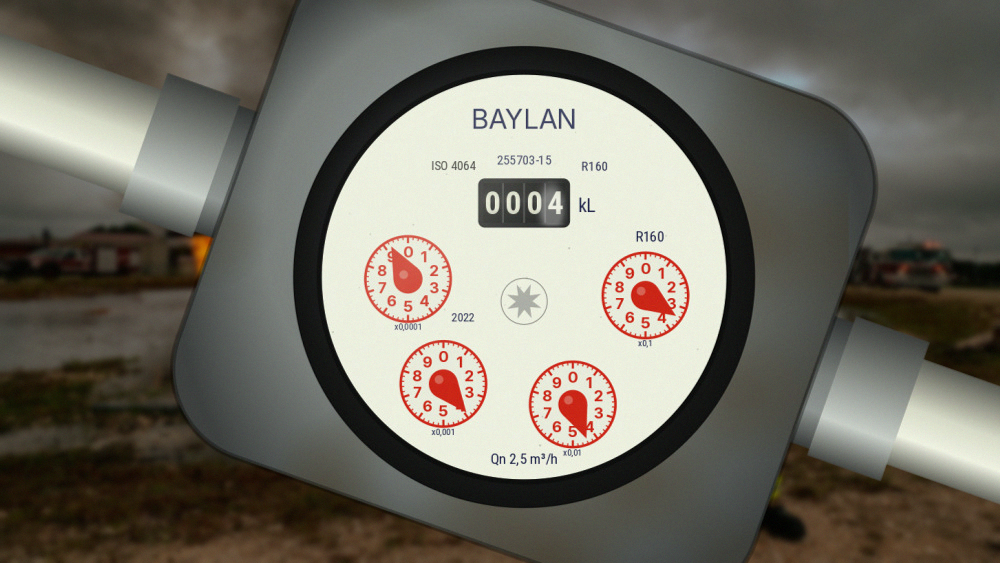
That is 4.3439 kL
